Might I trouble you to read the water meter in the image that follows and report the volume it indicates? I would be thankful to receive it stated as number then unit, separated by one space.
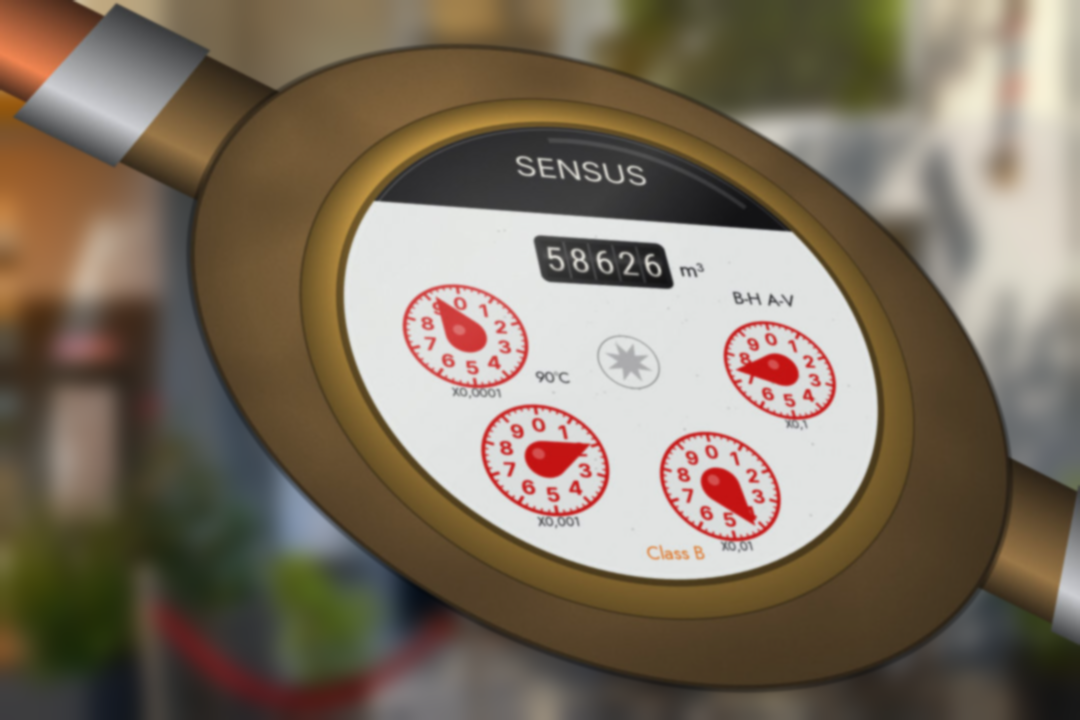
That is 58626.7419 m³
